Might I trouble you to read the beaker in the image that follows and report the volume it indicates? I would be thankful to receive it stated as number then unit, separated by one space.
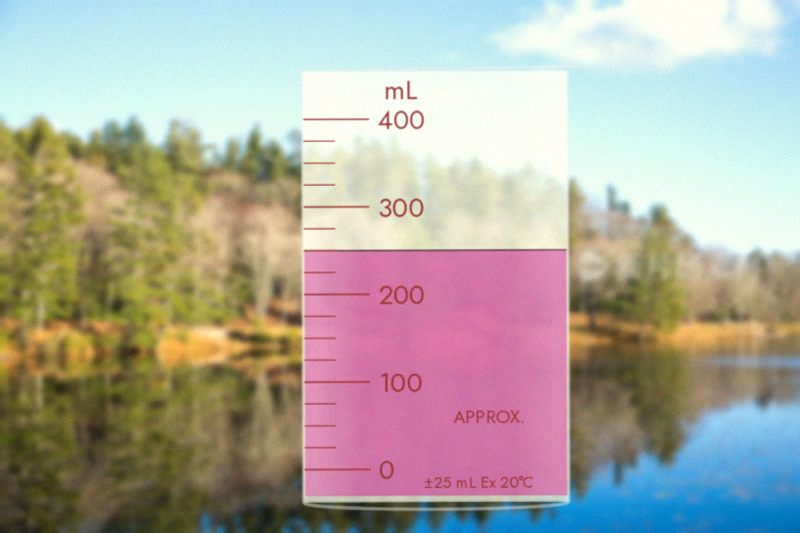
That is 250 mL
